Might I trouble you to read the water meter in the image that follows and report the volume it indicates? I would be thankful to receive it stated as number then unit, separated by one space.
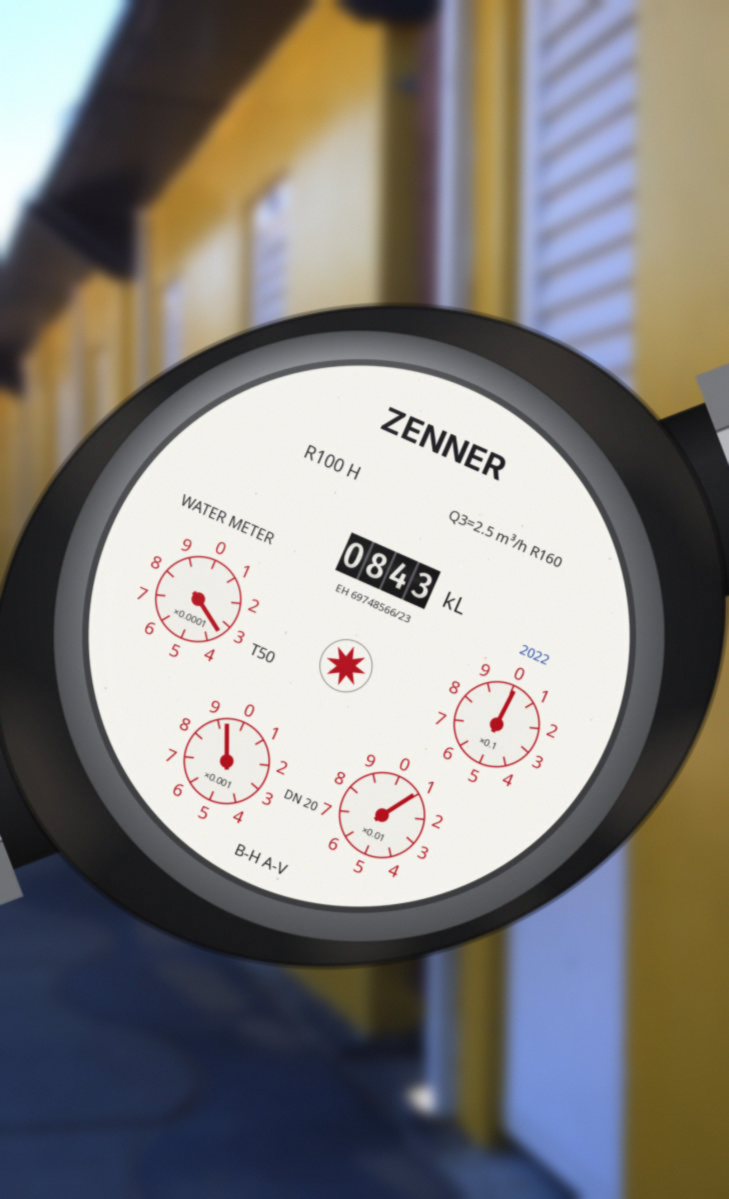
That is 843.0093 kL
